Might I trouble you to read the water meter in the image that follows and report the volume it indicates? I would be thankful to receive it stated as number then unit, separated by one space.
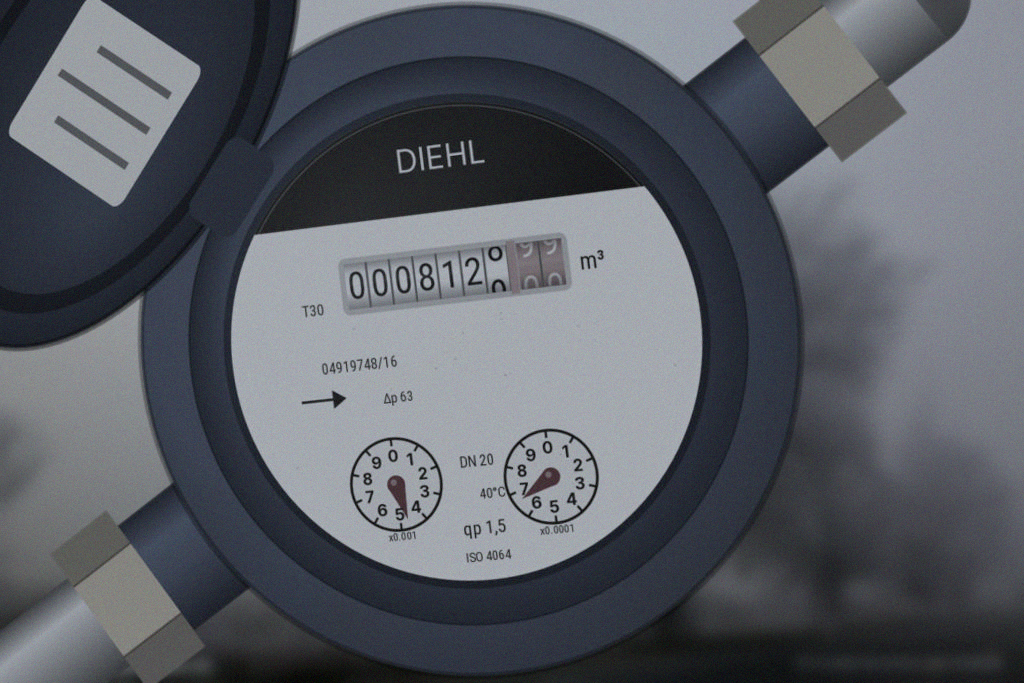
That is 8128.9946 m³
